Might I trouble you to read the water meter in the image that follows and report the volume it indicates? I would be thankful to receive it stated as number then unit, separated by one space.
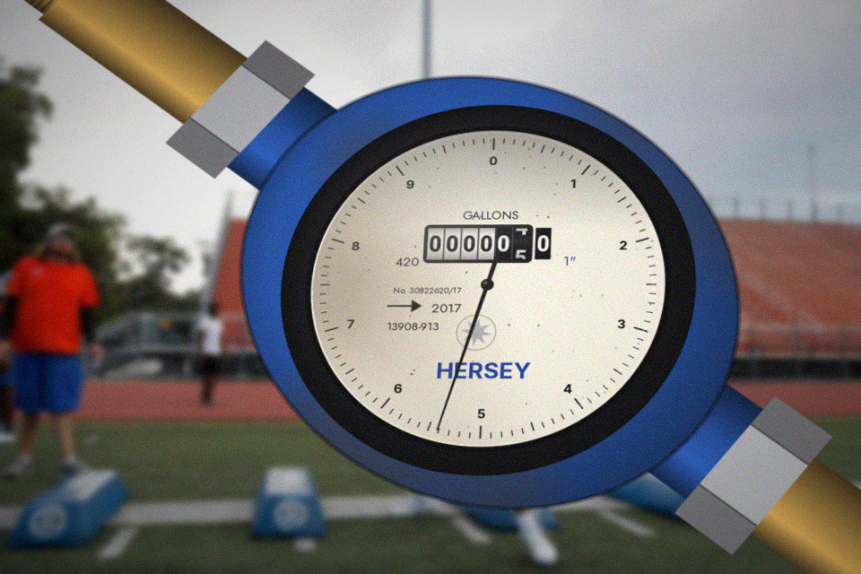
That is 45.4 gal
